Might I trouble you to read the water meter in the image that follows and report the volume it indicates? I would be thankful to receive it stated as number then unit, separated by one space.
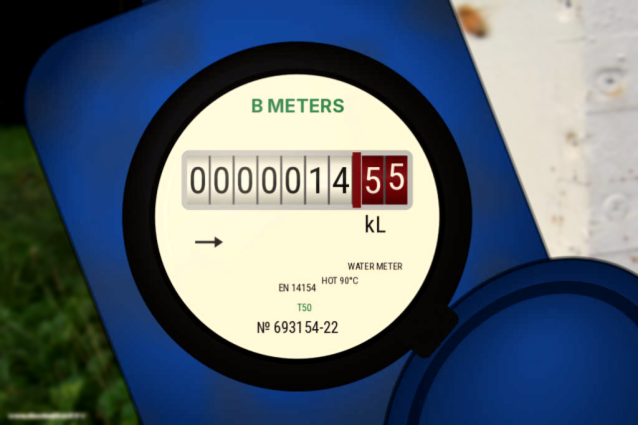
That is 14.55 kL
